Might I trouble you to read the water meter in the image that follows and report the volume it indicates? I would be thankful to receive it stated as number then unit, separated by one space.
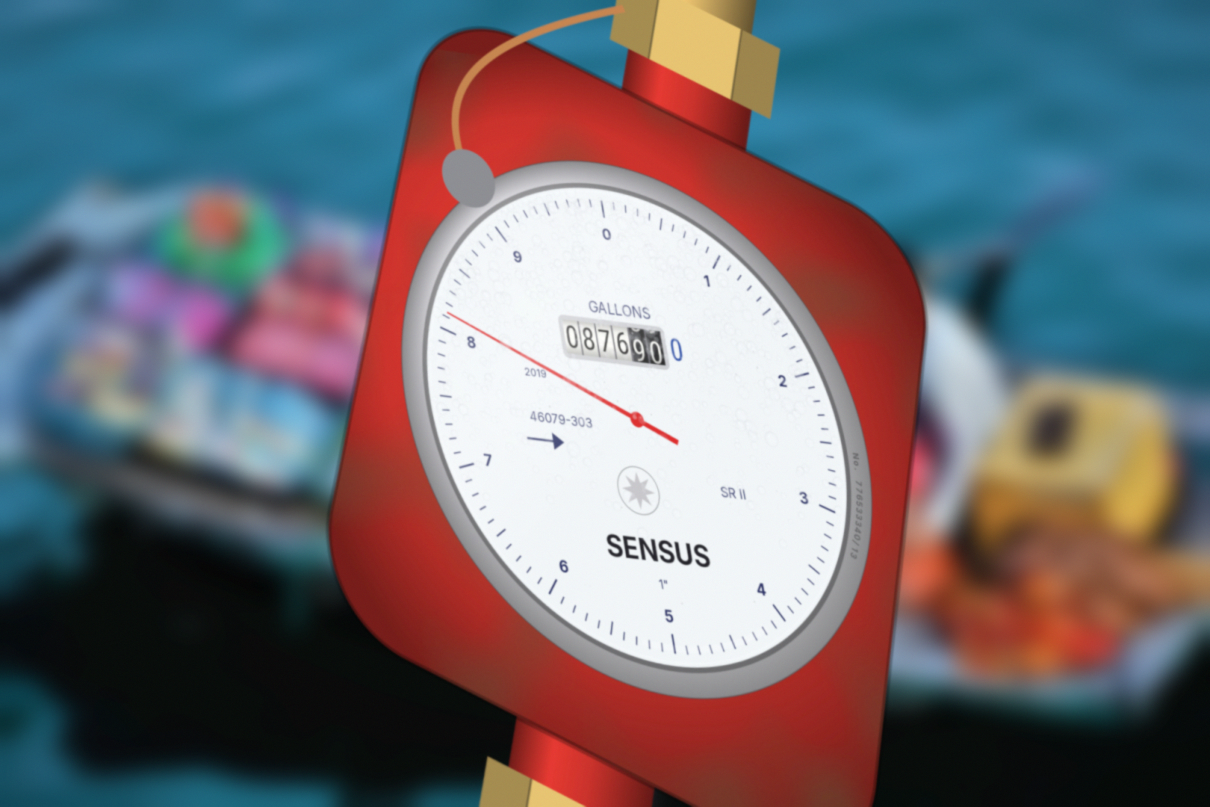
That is 876898.1 gal
